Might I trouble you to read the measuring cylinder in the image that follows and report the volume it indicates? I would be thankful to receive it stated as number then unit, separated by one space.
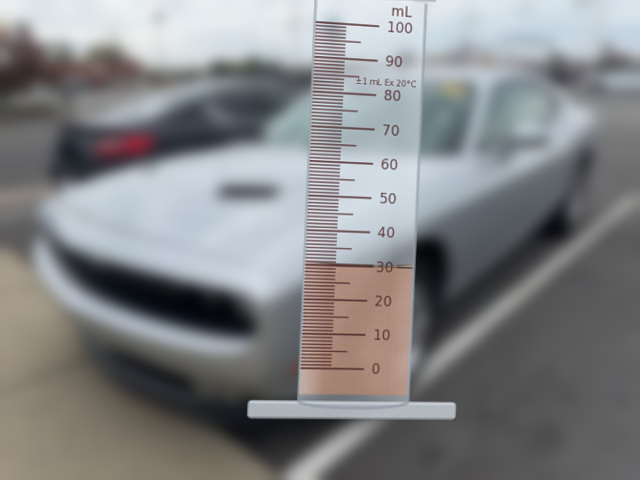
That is 30 mL
